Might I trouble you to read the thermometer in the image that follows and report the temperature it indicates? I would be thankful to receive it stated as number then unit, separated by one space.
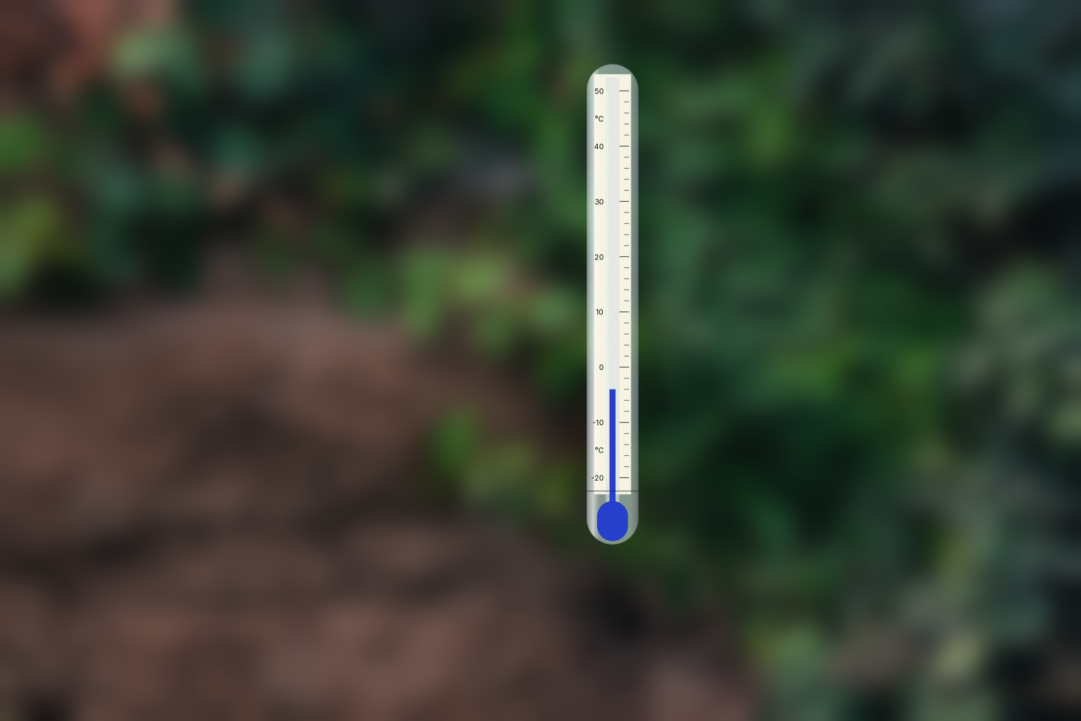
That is -4 °C
